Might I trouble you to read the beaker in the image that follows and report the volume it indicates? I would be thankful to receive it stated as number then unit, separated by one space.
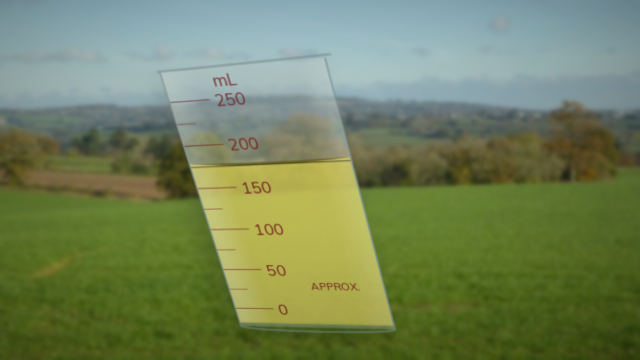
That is 175 mL
